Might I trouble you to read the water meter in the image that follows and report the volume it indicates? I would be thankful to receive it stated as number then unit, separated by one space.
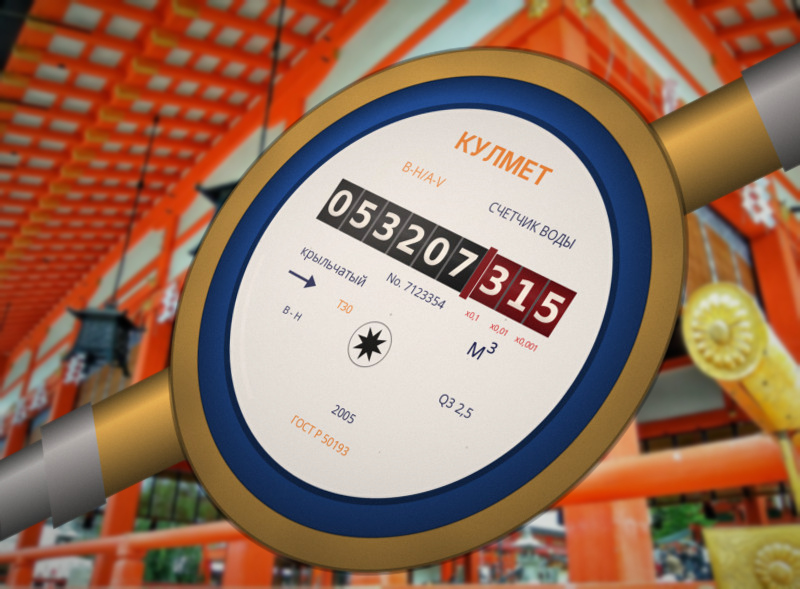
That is 53207.315 m³
